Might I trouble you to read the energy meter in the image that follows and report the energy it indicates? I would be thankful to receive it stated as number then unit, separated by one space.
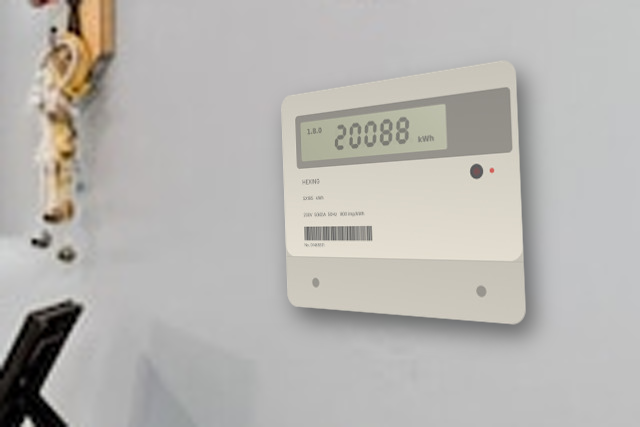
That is 20088 kWh
